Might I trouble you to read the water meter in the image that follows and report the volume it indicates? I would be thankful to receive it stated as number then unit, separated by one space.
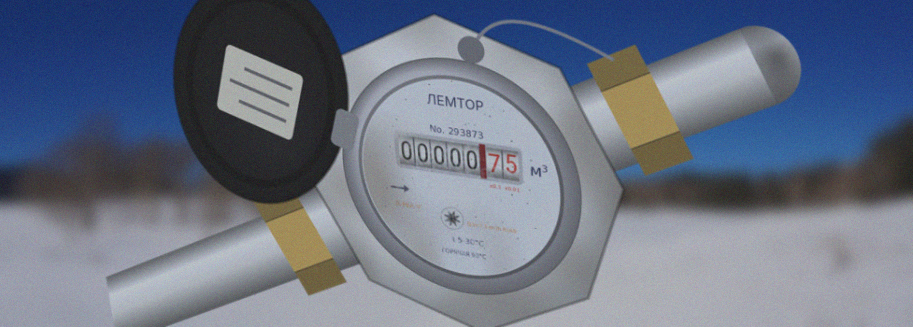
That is 0.75 m³
